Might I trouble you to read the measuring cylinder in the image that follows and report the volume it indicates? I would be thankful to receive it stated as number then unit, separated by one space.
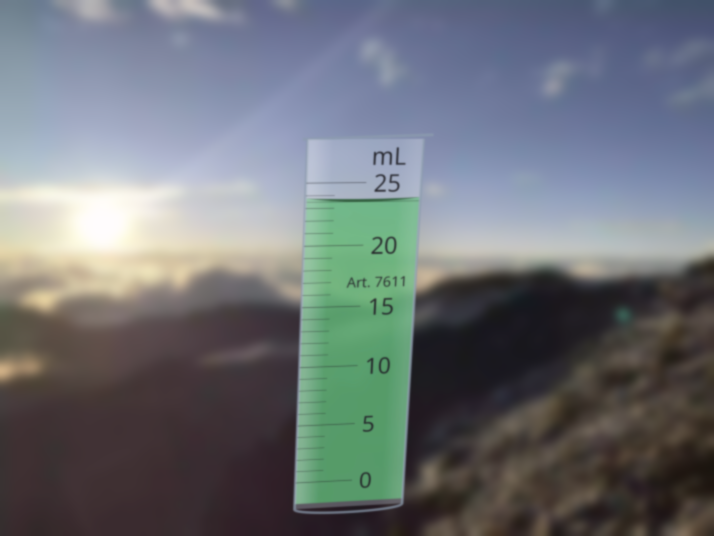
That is 23.5 mL
